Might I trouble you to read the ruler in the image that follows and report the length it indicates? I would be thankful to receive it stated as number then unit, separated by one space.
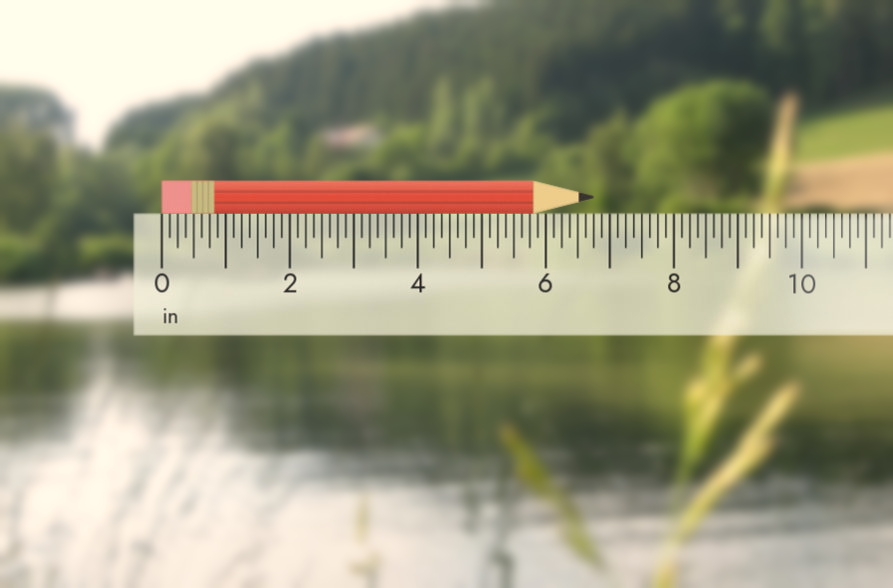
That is 6.75 in
